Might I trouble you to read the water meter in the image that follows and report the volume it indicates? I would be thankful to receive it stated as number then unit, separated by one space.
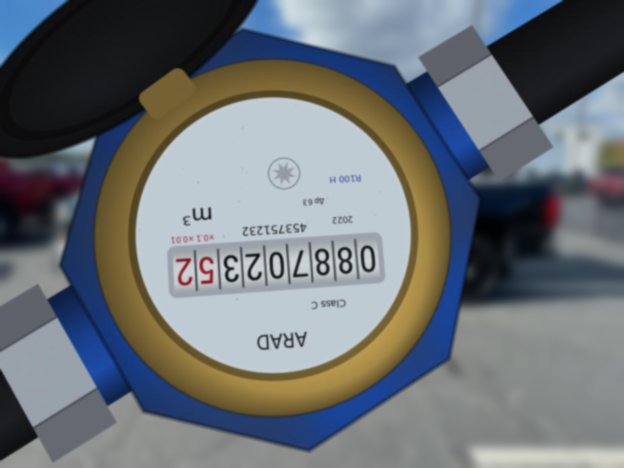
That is 887023.52 m³
